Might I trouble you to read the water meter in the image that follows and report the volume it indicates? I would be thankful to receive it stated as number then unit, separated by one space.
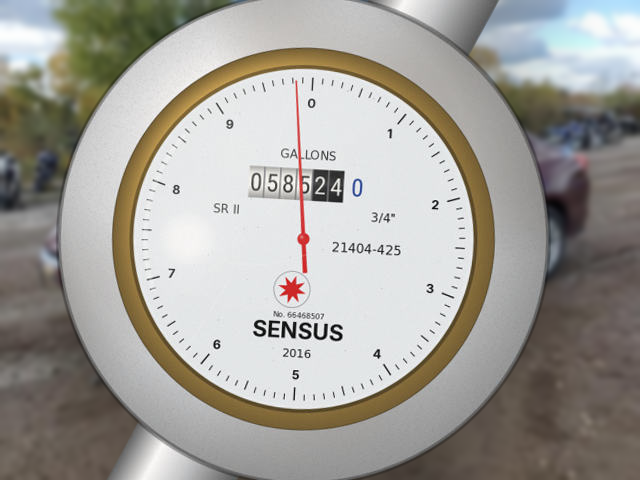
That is 585239.8 gal
